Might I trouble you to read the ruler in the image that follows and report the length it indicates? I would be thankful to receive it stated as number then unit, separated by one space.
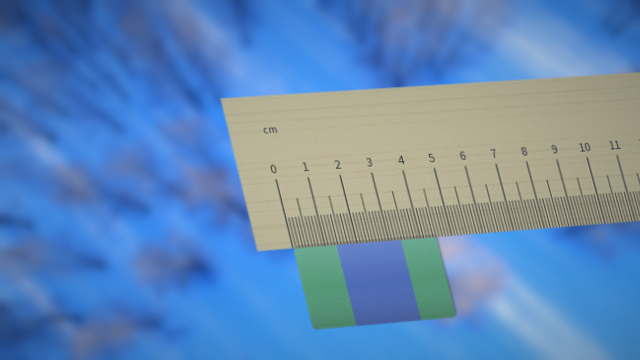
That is 4.5 cm
